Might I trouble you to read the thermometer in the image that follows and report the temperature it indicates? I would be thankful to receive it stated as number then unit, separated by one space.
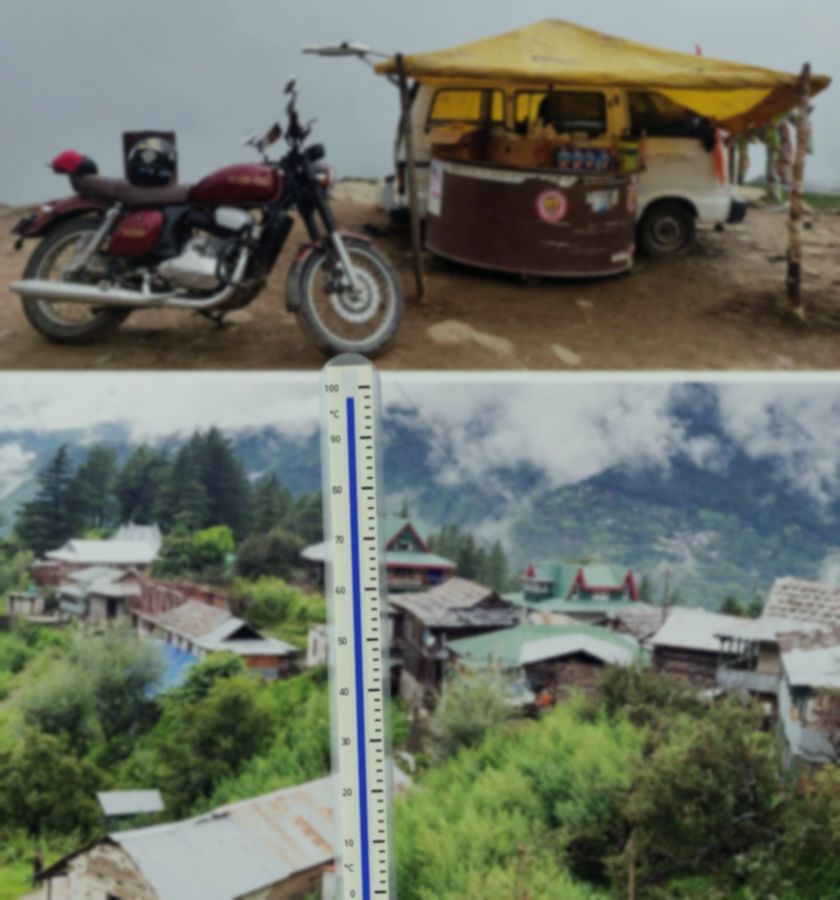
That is 98 °C
